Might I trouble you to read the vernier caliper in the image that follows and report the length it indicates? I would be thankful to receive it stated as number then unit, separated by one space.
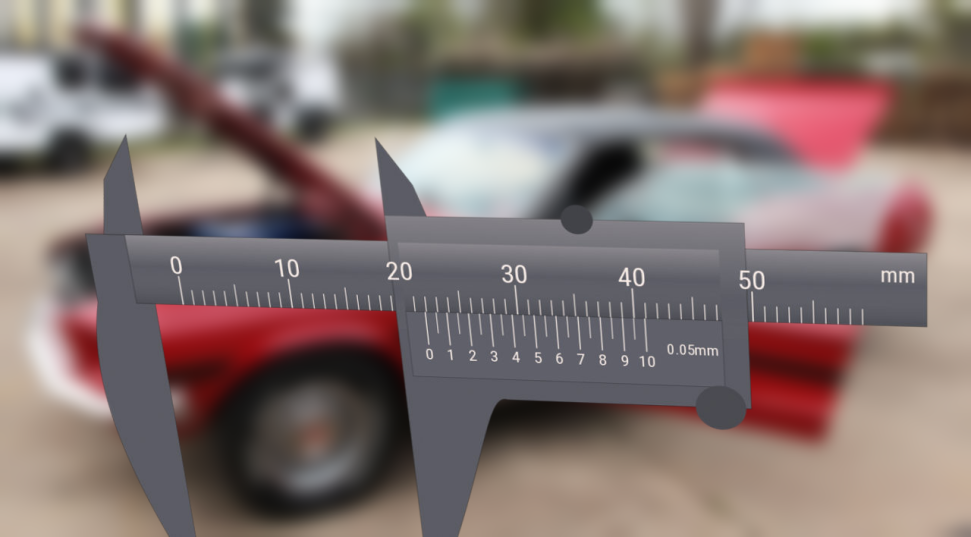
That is 21.9 mm
